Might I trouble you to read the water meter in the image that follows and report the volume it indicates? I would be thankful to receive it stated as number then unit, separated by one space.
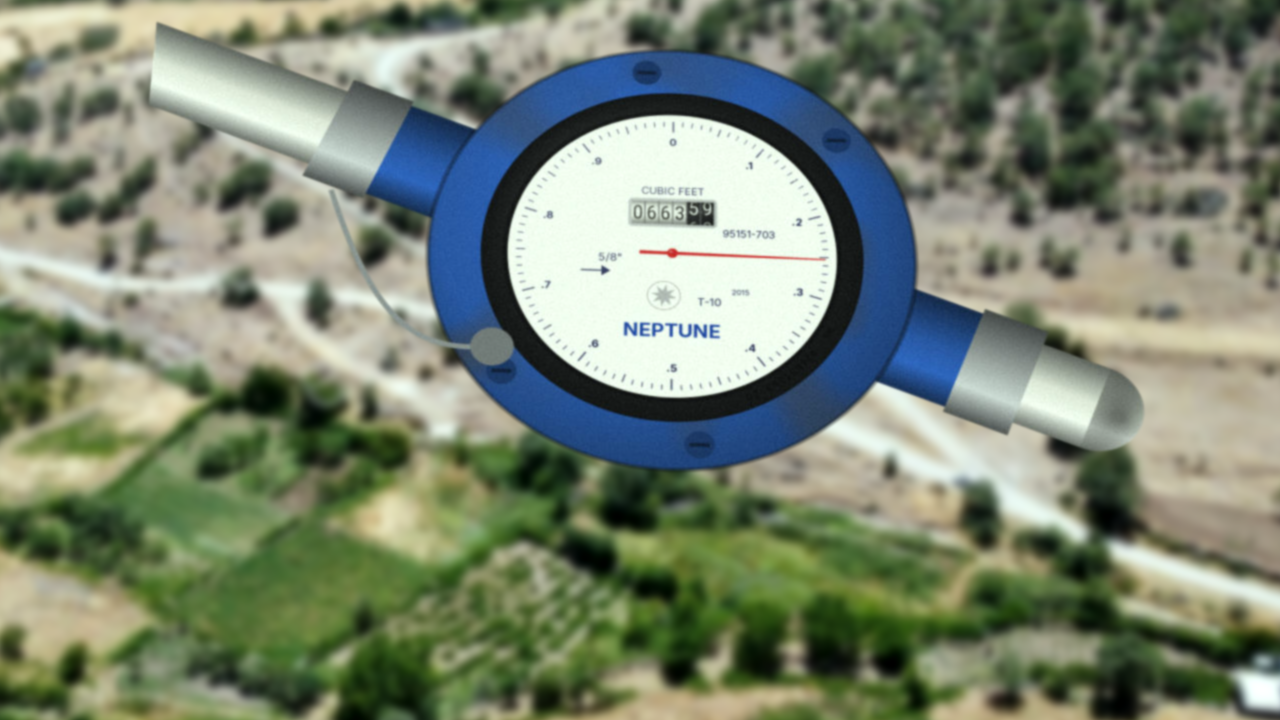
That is 66359.25 ft³
